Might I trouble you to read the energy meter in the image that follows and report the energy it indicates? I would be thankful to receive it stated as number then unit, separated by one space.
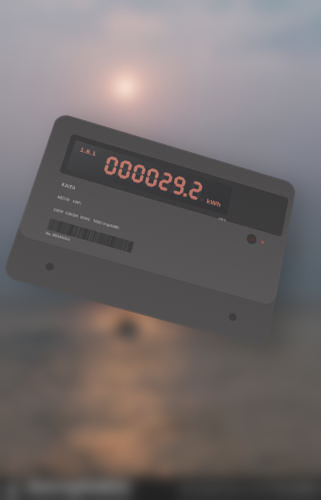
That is 29.2 kWh
